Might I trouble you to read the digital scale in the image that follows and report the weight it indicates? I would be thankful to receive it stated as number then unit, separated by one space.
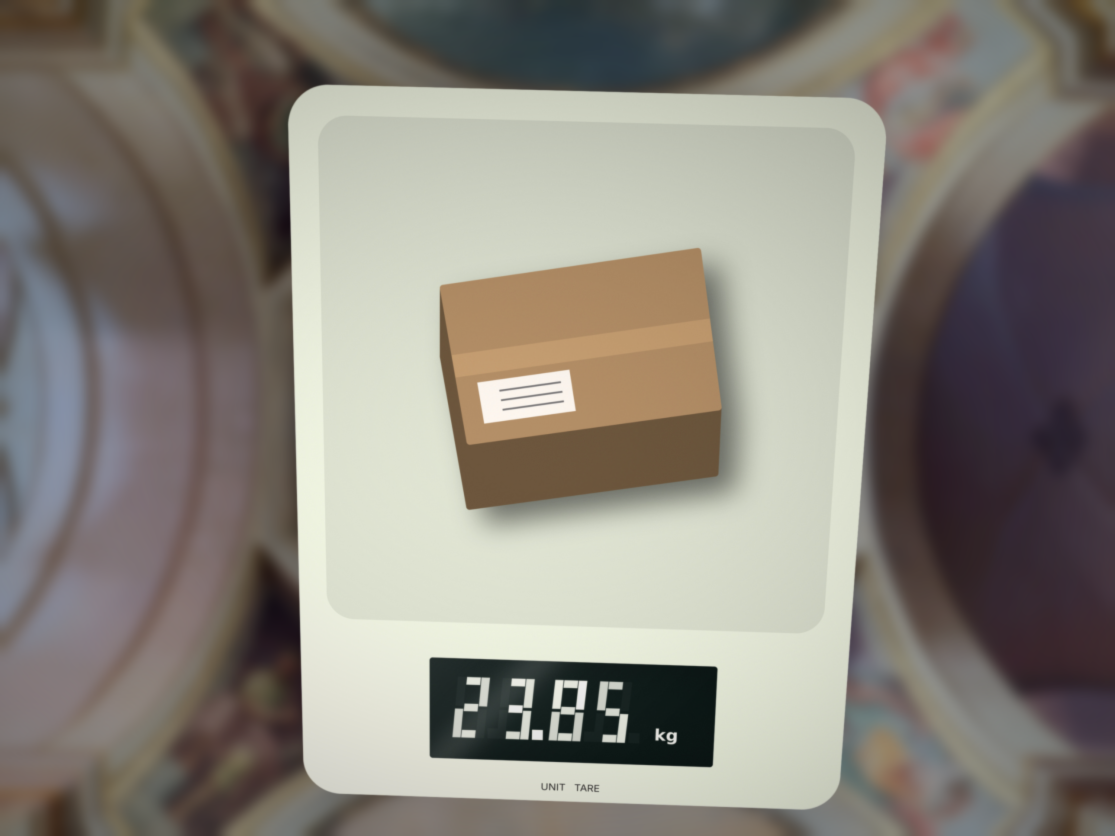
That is 23.85 kg
